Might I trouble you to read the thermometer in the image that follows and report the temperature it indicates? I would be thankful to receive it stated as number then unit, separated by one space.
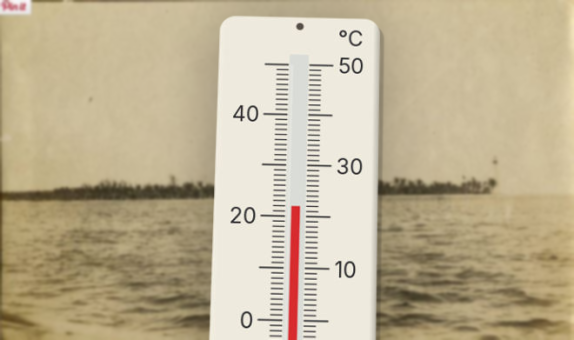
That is 22 °C
